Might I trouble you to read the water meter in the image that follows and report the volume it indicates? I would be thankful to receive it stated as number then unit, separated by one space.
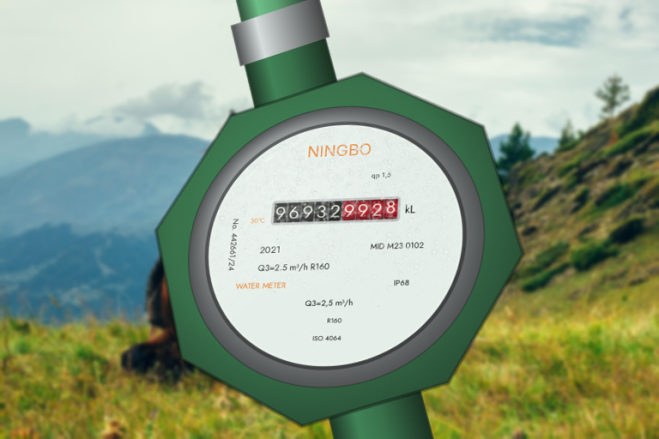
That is 96932.9928 kL
